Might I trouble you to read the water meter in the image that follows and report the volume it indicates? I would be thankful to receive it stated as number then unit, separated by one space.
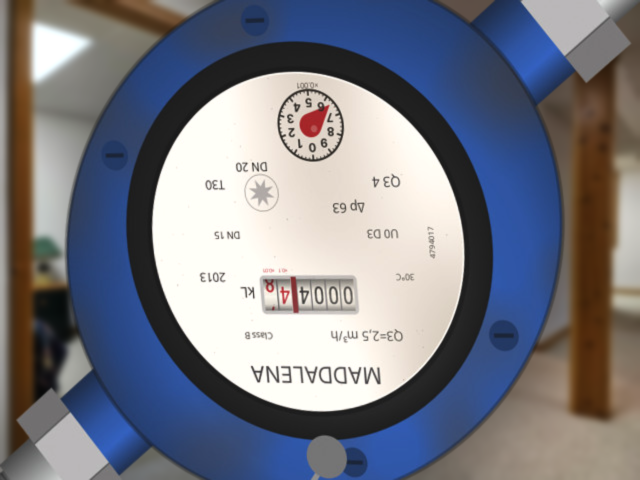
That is 4.476 kL
